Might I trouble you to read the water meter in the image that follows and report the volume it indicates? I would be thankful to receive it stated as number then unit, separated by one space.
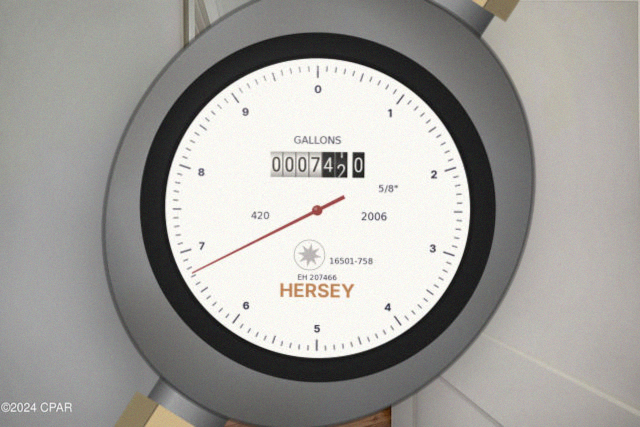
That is 7416.7 gal
